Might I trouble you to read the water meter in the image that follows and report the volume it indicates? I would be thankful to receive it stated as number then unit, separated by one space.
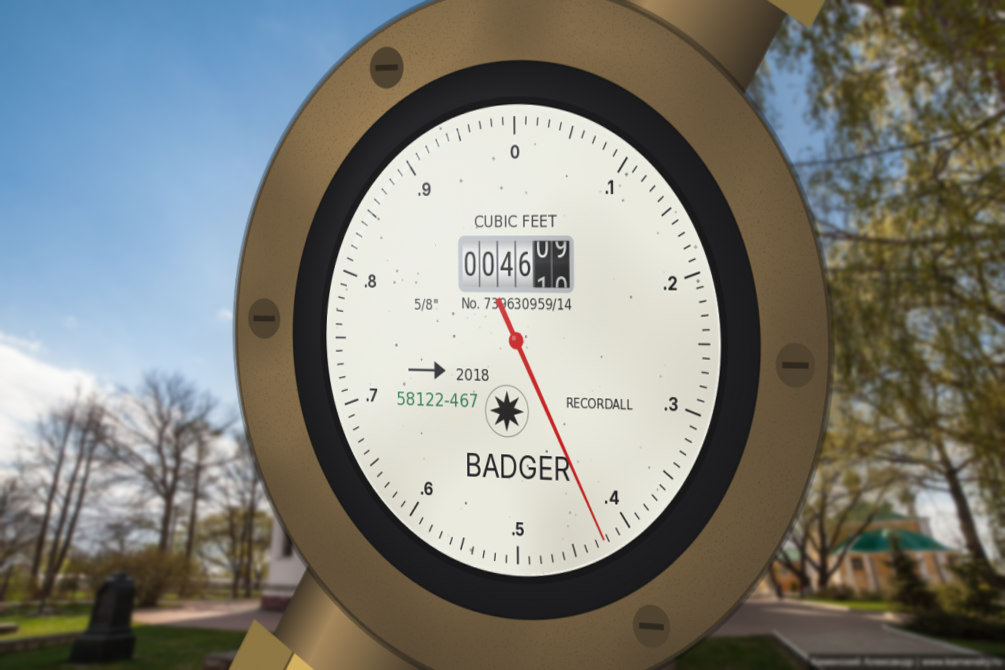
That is 4609.42 ft³
